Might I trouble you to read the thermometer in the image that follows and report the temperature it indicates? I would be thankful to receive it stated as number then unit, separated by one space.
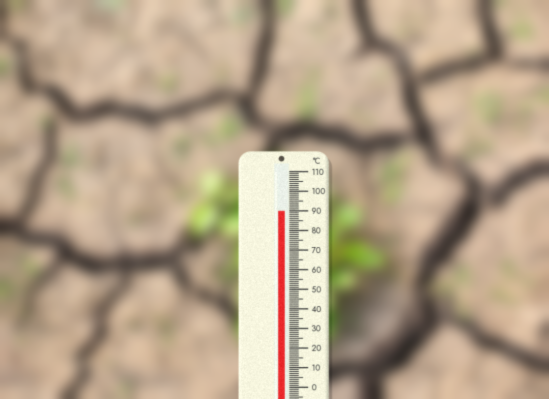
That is 90 °C
